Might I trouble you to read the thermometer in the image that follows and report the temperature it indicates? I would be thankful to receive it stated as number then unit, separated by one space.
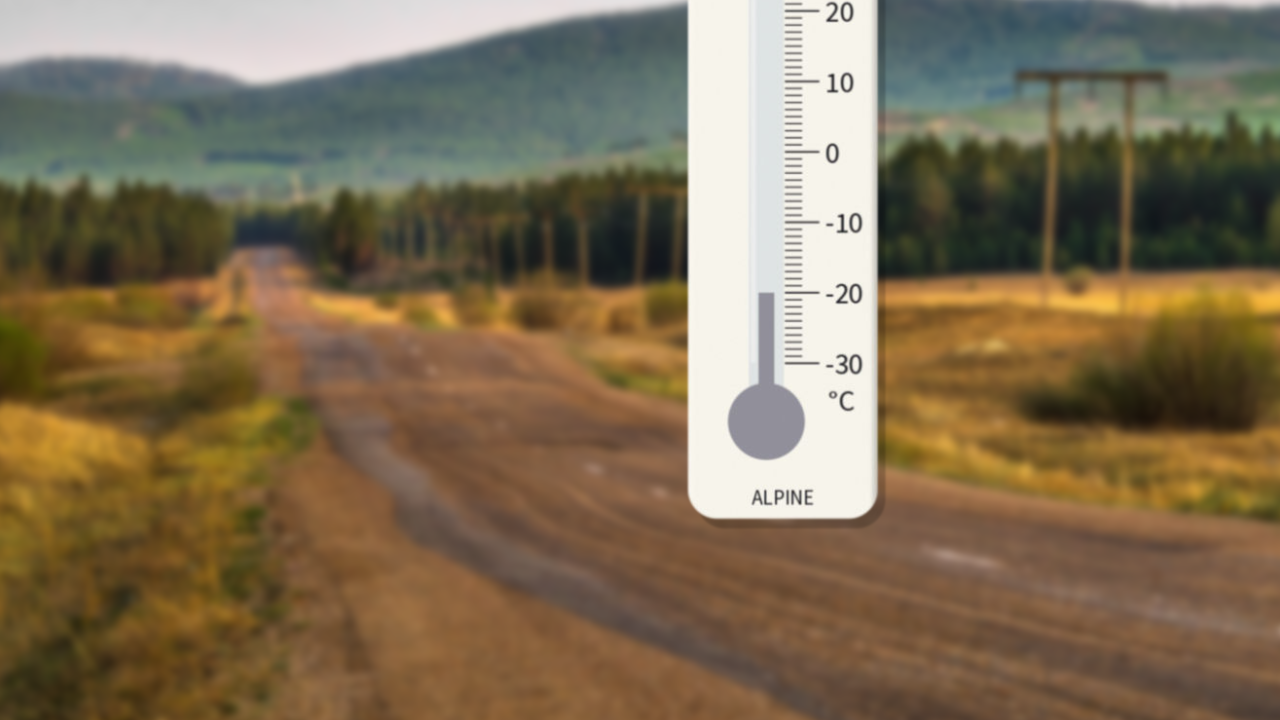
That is -20 °C
